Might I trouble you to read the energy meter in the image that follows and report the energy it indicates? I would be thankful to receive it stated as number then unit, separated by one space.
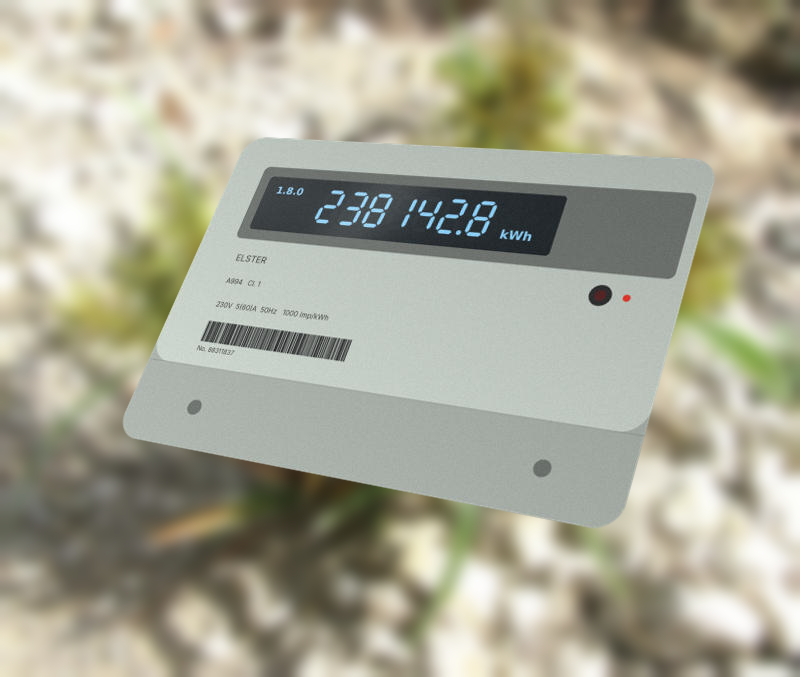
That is 238142.8 kWh
